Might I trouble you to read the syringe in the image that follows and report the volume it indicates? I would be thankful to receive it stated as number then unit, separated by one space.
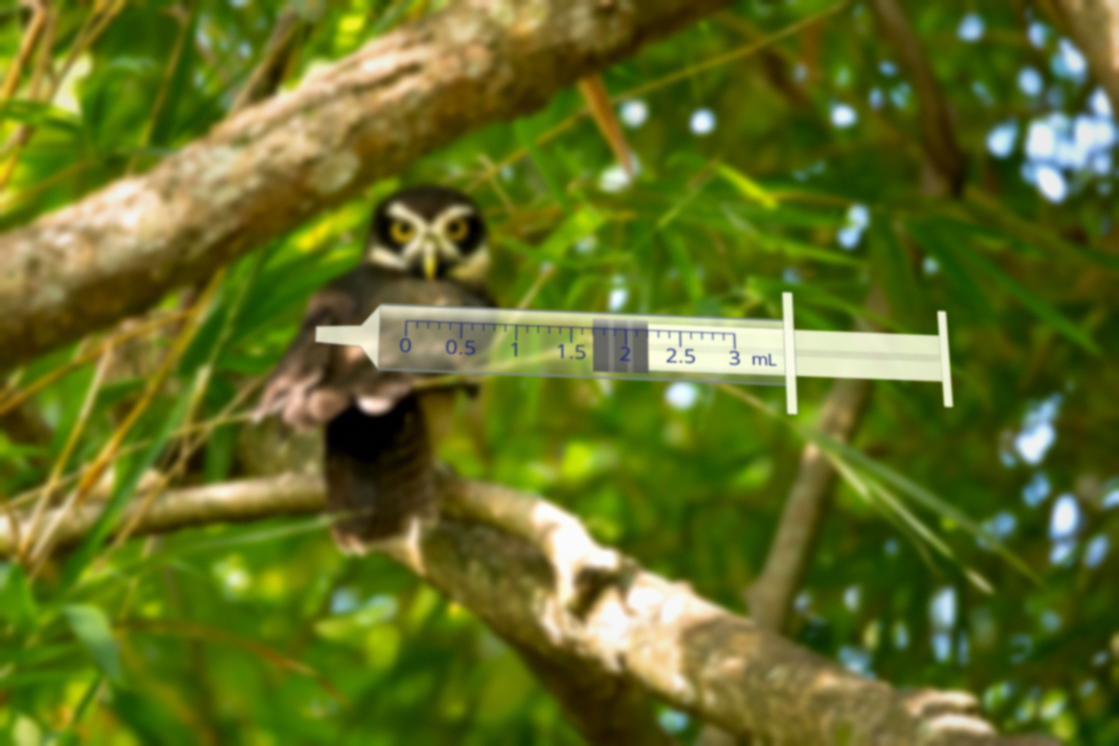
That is 1.7 mL
